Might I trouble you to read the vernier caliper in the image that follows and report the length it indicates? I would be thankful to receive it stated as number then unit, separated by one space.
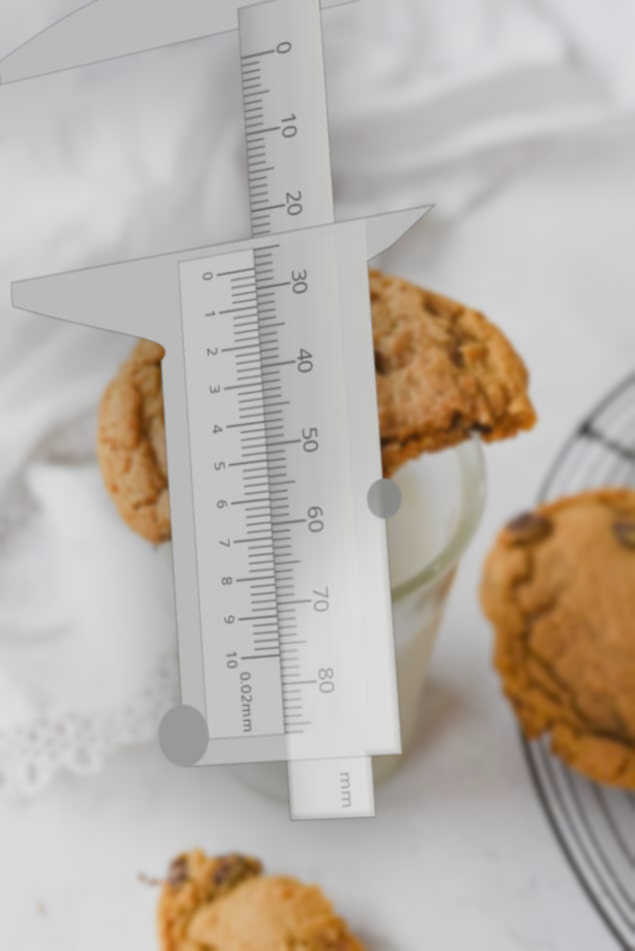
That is 27.4 mm
